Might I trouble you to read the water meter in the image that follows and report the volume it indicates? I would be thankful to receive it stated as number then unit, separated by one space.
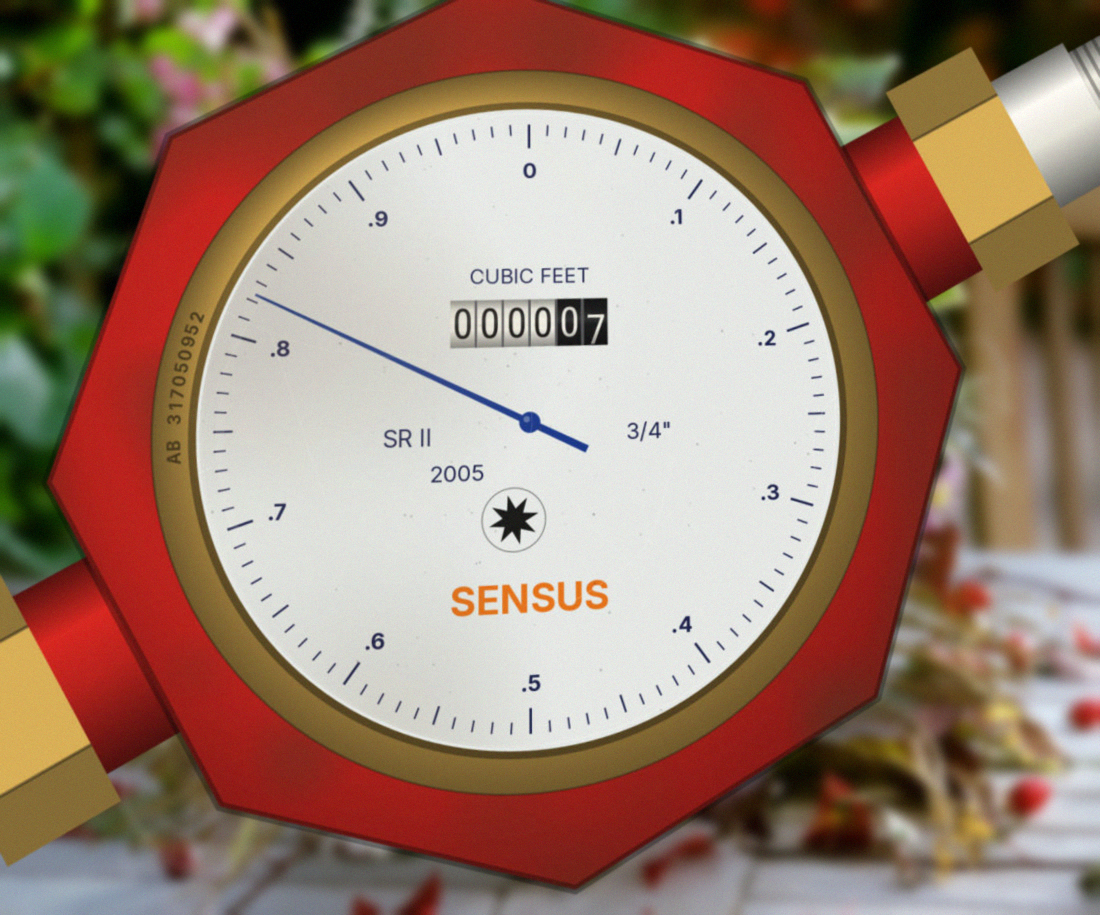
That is 6.82 ft³
